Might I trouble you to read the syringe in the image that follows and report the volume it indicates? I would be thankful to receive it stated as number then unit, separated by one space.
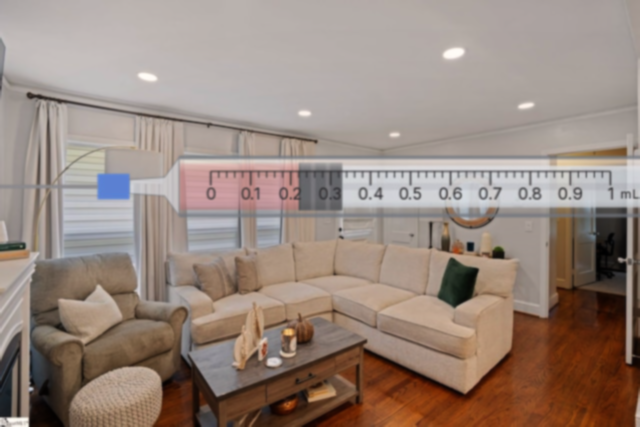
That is 0.22 mL
